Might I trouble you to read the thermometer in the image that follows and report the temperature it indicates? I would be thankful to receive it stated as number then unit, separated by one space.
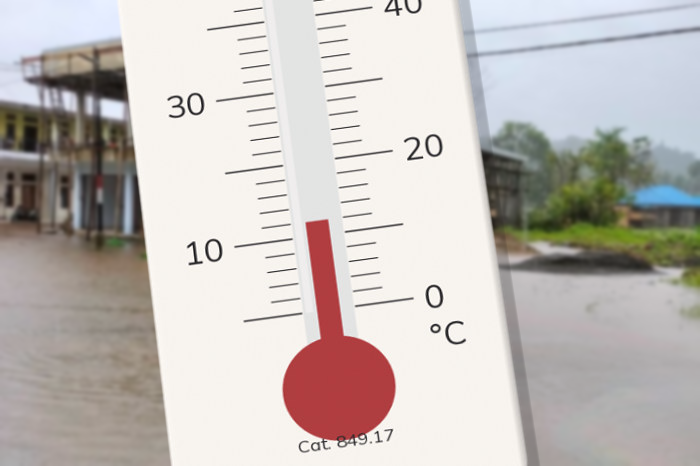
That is 12 °C
